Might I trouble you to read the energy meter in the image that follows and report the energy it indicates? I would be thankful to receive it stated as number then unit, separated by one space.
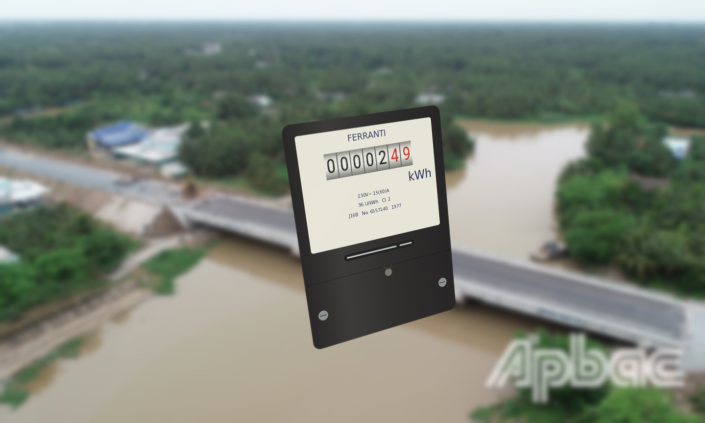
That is 2.49 kWh
